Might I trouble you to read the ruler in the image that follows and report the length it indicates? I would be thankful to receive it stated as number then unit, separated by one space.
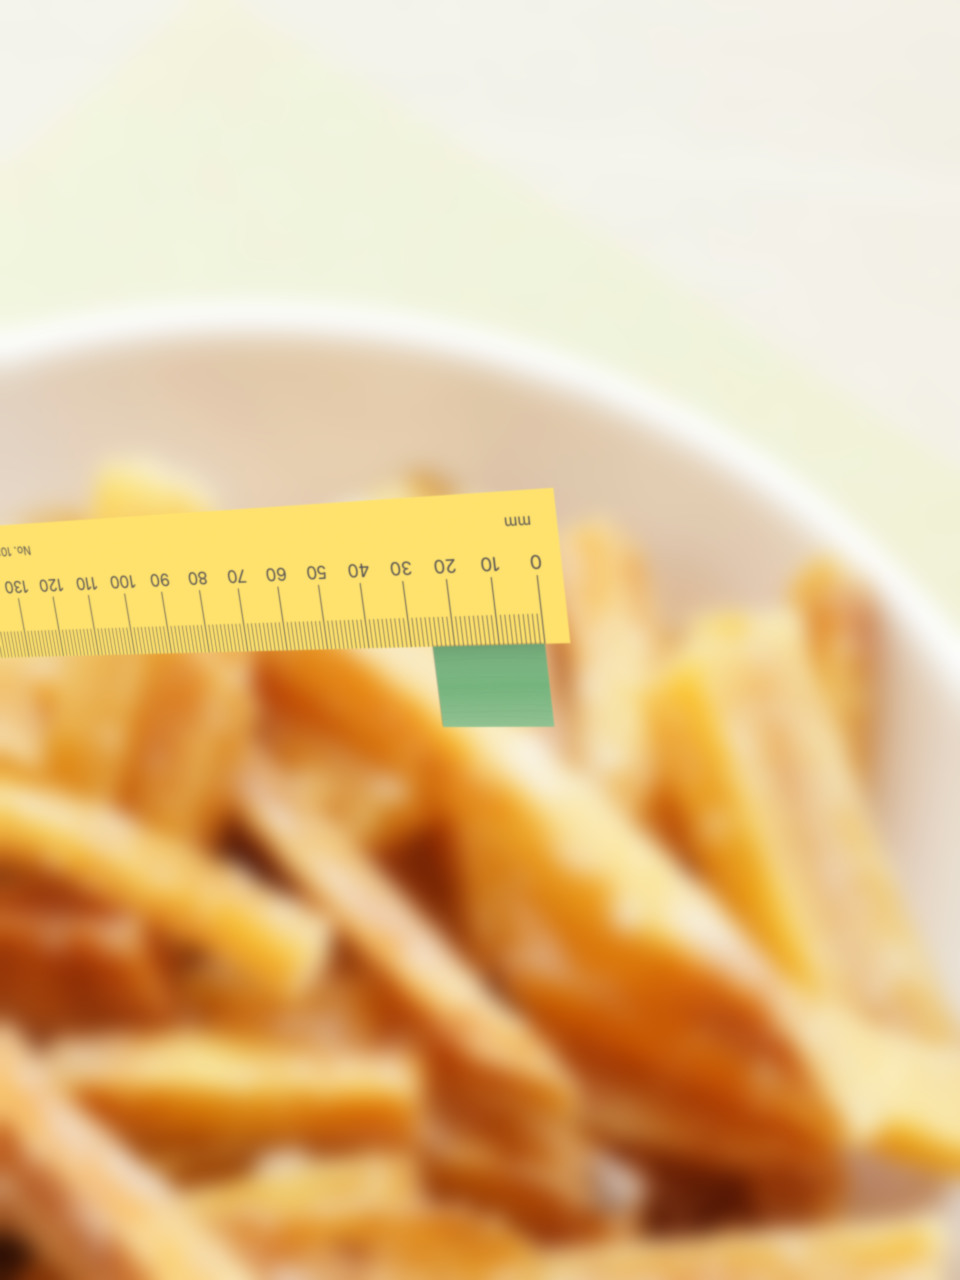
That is 25 mm
